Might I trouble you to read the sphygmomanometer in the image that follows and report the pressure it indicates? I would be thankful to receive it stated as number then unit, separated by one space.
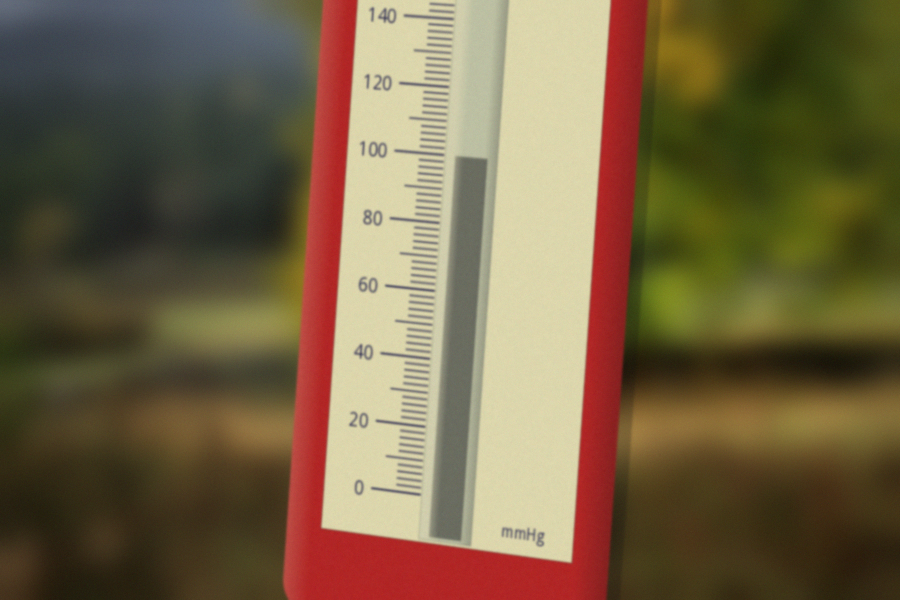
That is 100 mmHg
